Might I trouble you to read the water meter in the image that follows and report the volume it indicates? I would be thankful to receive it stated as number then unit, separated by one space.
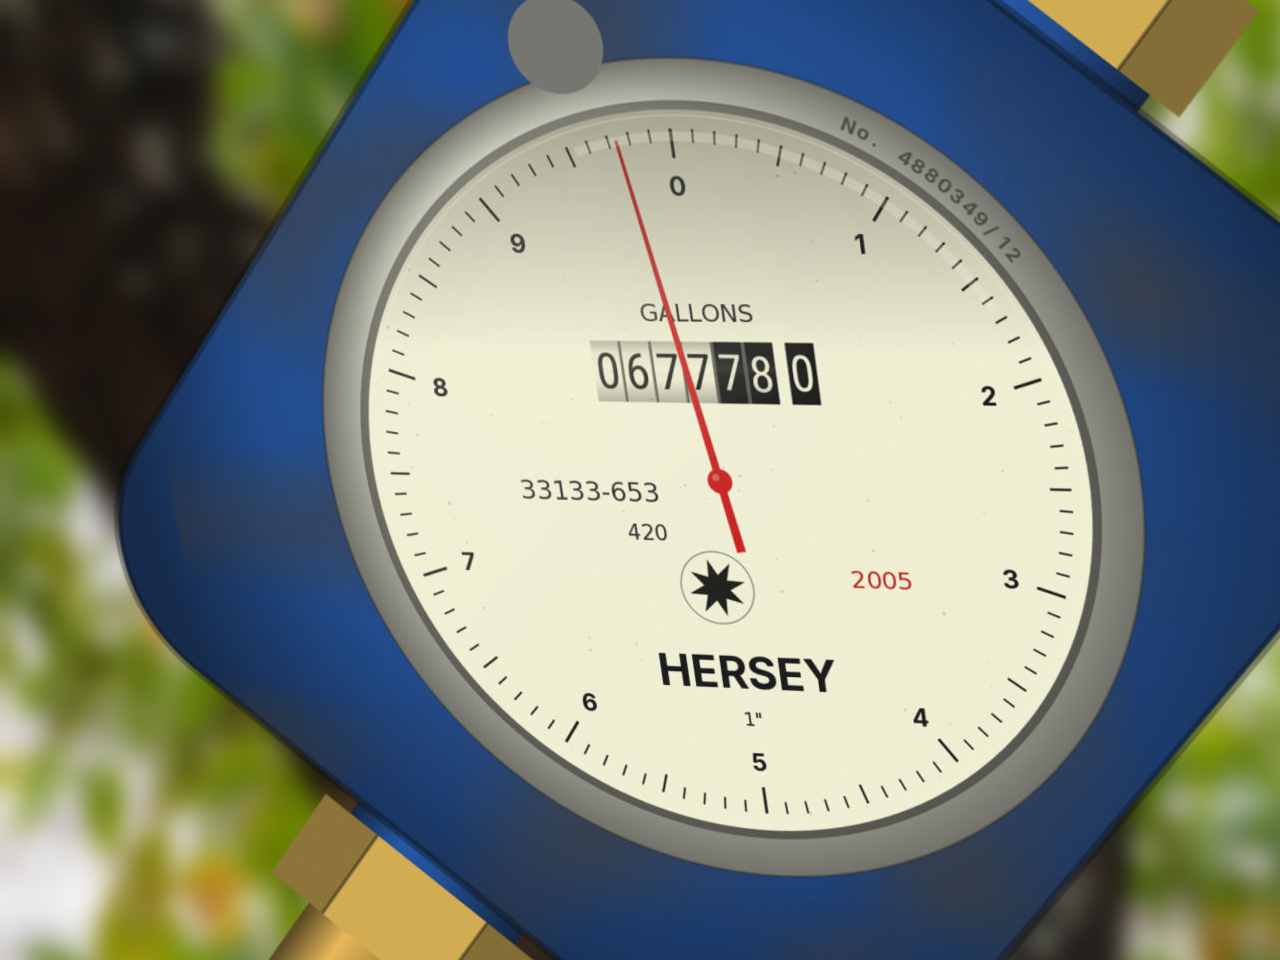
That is 677779.7 gal
